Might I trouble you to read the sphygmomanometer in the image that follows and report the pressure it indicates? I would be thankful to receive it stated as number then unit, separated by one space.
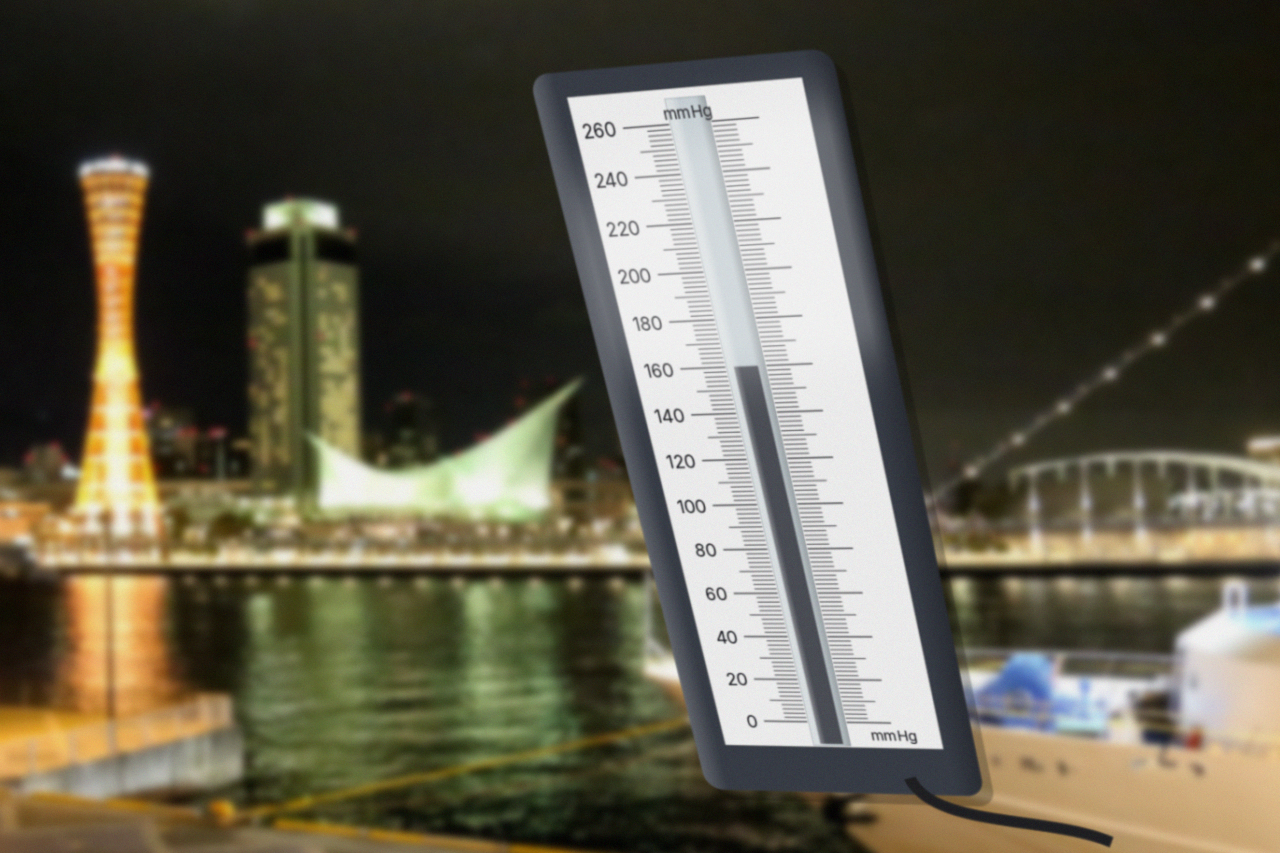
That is 160 mmHg
